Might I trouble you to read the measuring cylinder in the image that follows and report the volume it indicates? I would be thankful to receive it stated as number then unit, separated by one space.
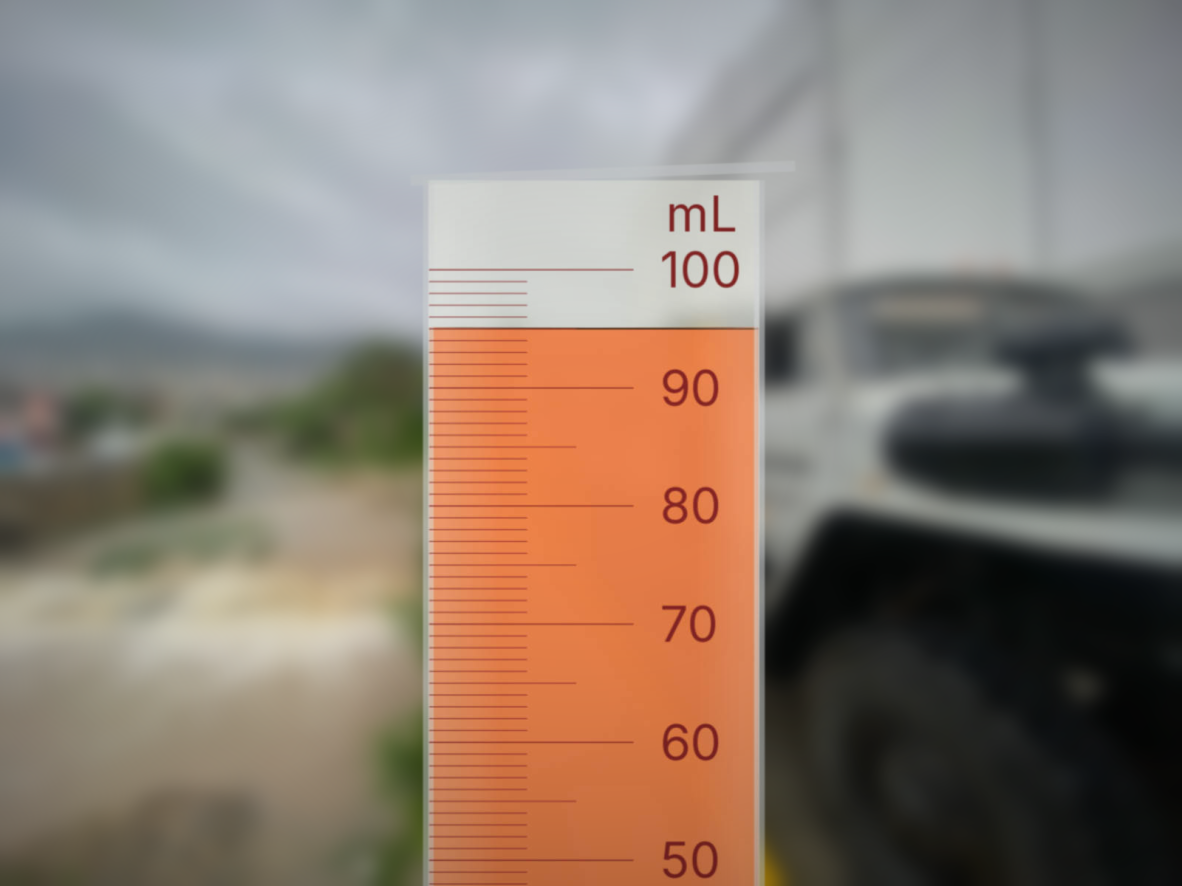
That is 95 mL
